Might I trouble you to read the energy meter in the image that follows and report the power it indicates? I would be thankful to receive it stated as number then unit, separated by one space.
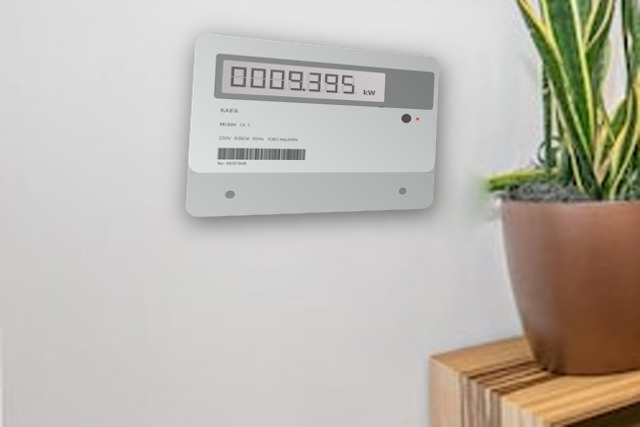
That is 9.395 kW
